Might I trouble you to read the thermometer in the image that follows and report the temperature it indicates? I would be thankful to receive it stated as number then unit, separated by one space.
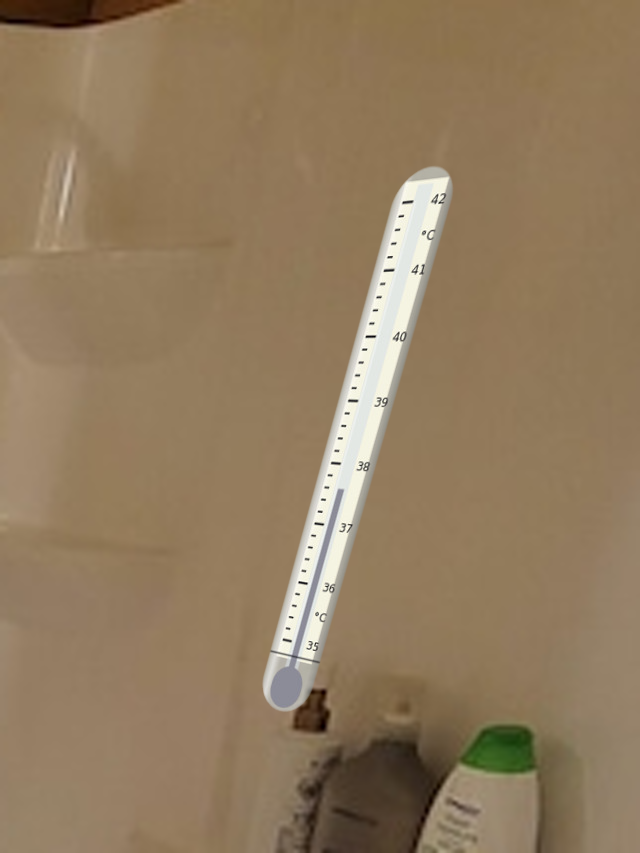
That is 37.6 °C
